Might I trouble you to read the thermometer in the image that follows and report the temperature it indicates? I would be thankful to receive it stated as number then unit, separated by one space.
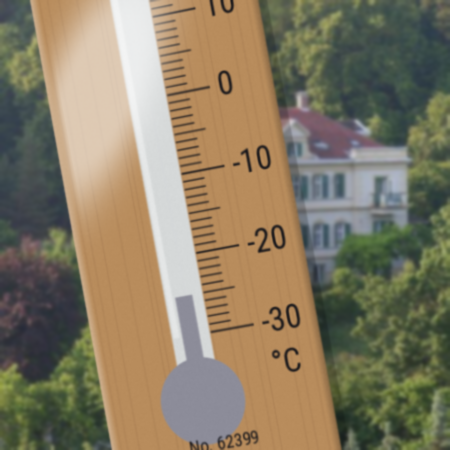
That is -25 °C
